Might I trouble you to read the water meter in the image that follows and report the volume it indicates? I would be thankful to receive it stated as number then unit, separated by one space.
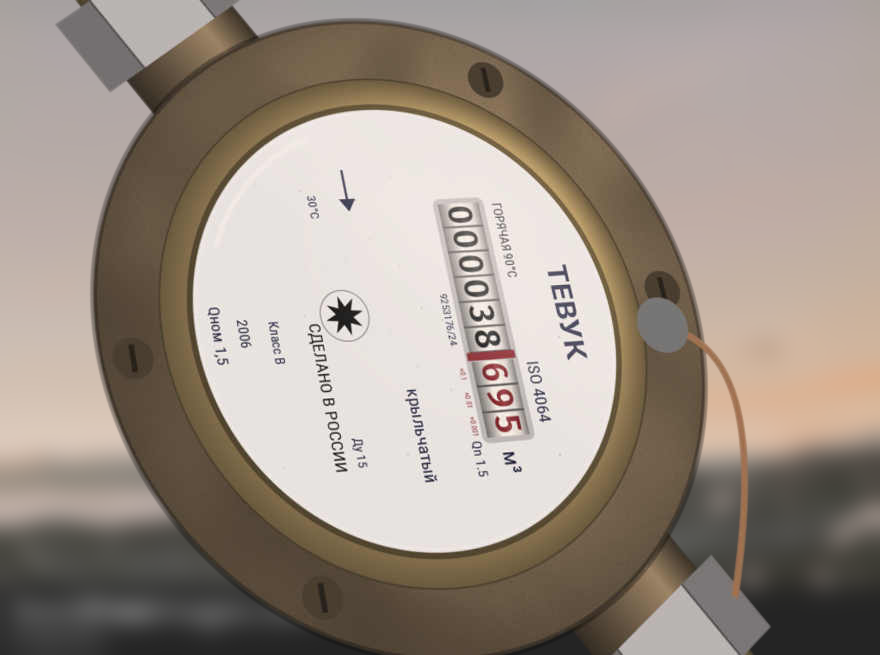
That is 38.695 m³
